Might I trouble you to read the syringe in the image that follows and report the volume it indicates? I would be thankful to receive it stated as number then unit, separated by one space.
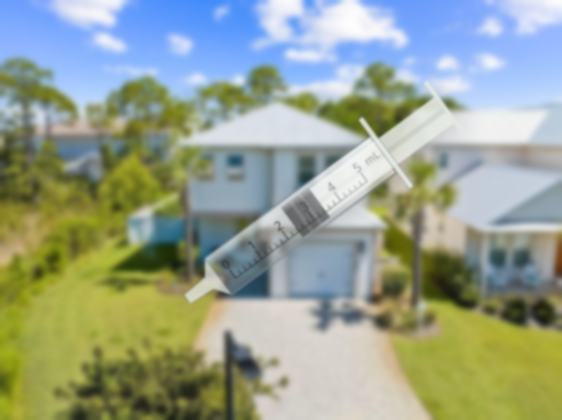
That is 2.4 mL
